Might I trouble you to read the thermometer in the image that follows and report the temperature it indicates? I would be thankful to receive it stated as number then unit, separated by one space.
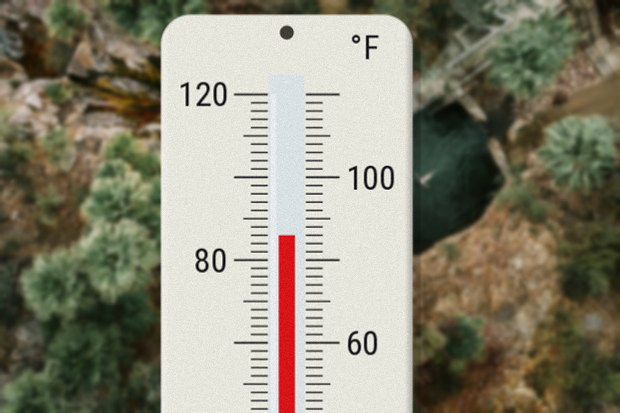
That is 86 °F
